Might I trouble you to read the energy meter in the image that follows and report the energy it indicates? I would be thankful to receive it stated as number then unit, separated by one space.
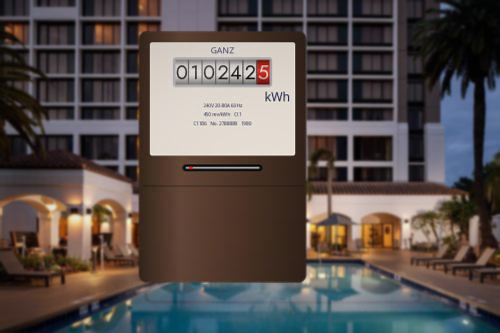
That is 10242.5 kWh
